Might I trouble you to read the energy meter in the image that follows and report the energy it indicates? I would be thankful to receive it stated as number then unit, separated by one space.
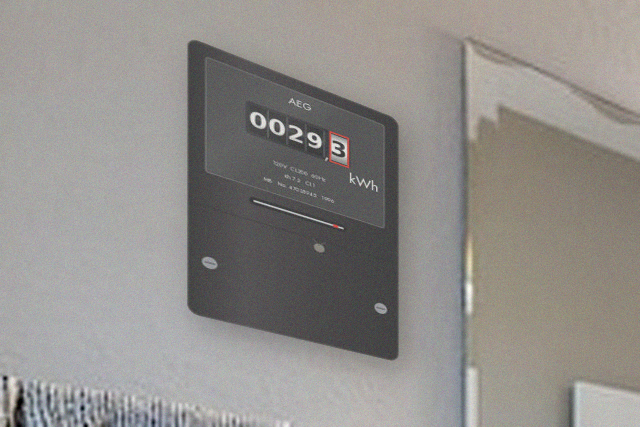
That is 29.3 kWh
